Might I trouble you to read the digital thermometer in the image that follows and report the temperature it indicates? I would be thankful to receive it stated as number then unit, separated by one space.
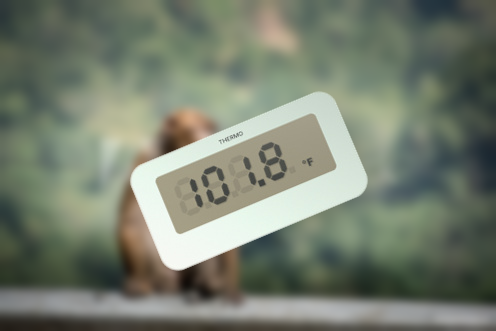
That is 101.8 °F
